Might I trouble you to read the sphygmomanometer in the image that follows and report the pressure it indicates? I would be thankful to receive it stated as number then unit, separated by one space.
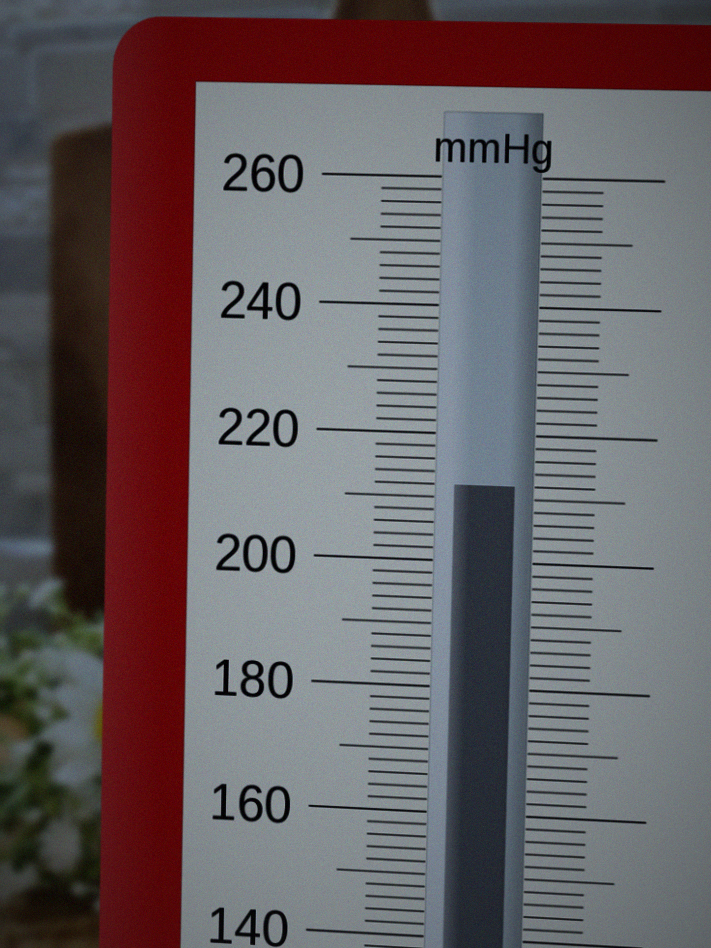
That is 212 mmHg
